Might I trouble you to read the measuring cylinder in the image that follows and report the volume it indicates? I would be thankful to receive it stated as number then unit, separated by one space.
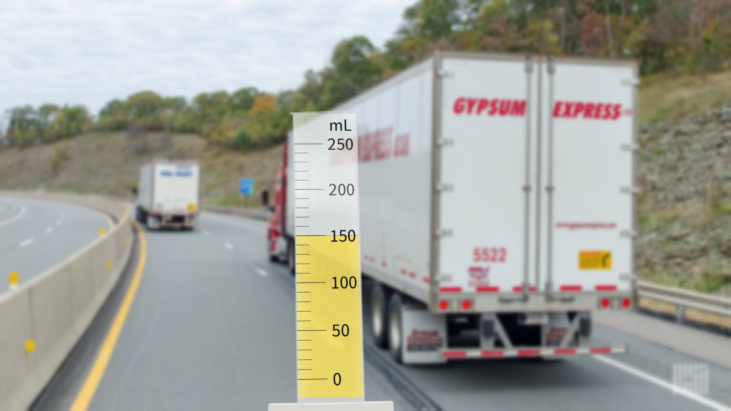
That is 150 mL
